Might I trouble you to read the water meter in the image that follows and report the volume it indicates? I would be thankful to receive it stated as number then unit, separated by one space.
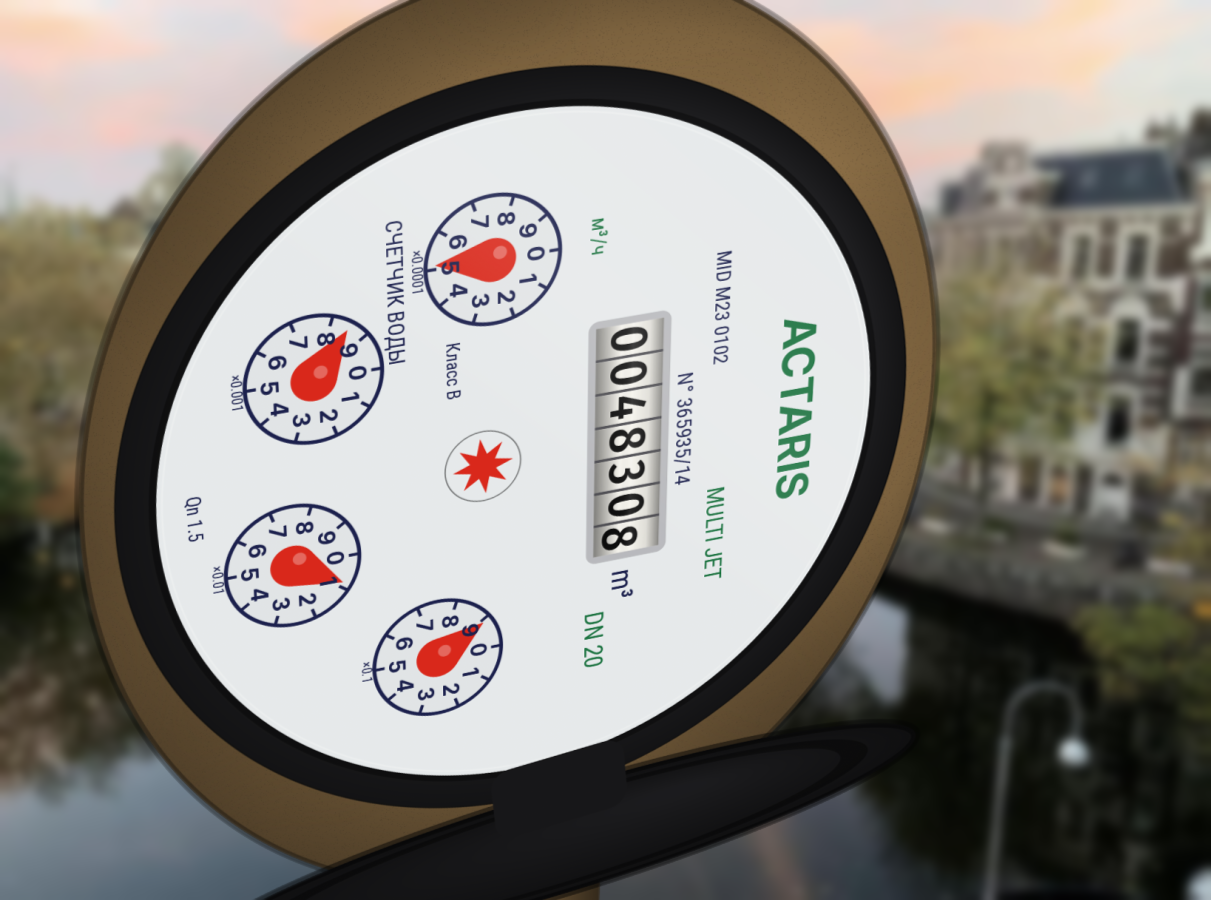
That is 48307.9085 m³
